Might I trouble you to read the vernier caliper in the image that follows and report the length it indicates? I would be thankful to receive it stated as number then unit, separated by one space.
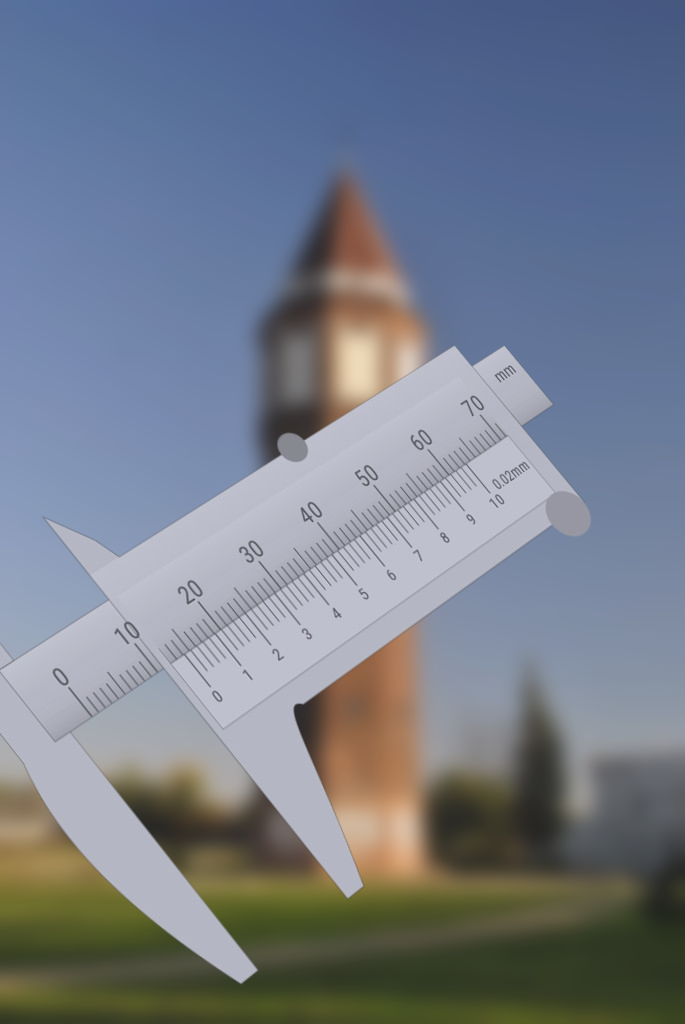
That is 14.2 mm
